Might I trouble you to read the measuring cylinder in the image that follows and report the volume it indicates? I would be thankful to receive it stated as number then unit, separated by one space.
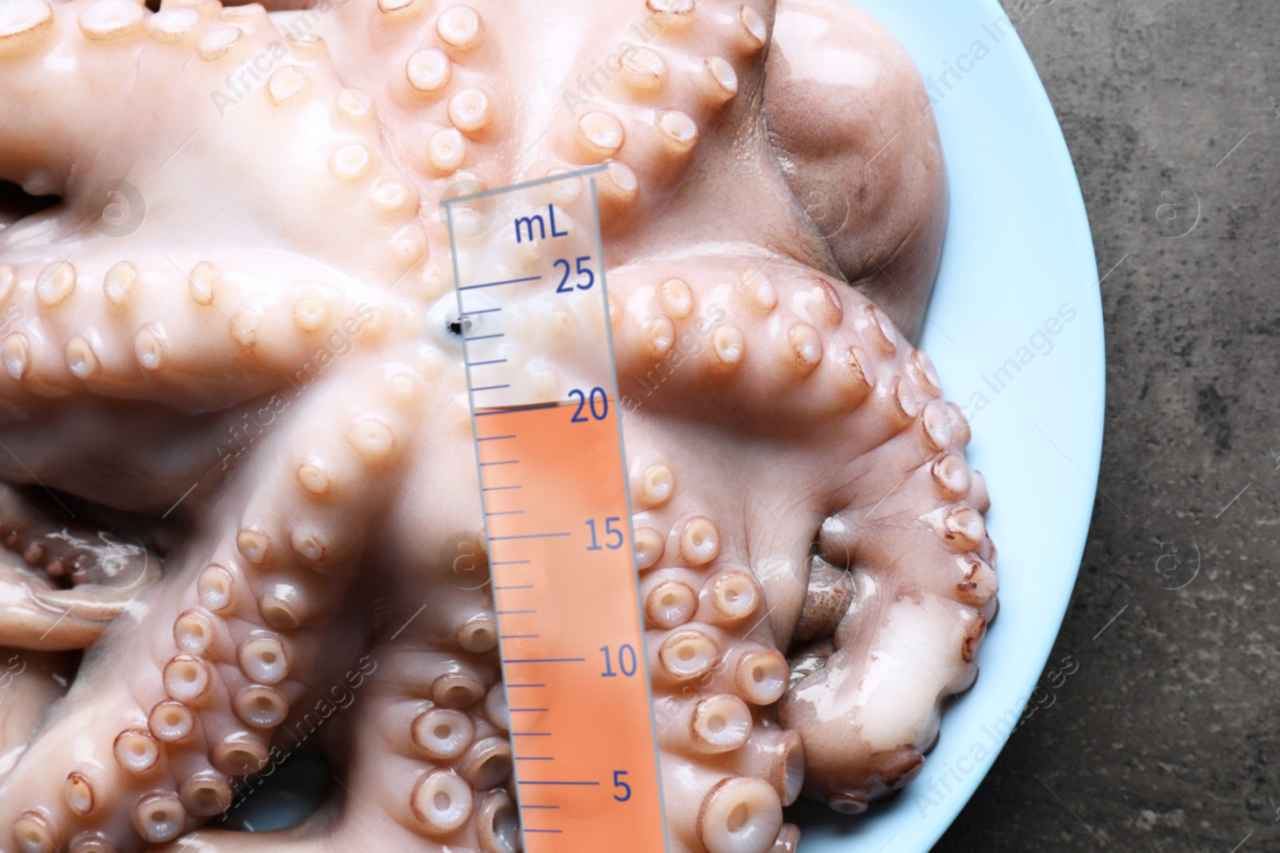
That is 20 mL
